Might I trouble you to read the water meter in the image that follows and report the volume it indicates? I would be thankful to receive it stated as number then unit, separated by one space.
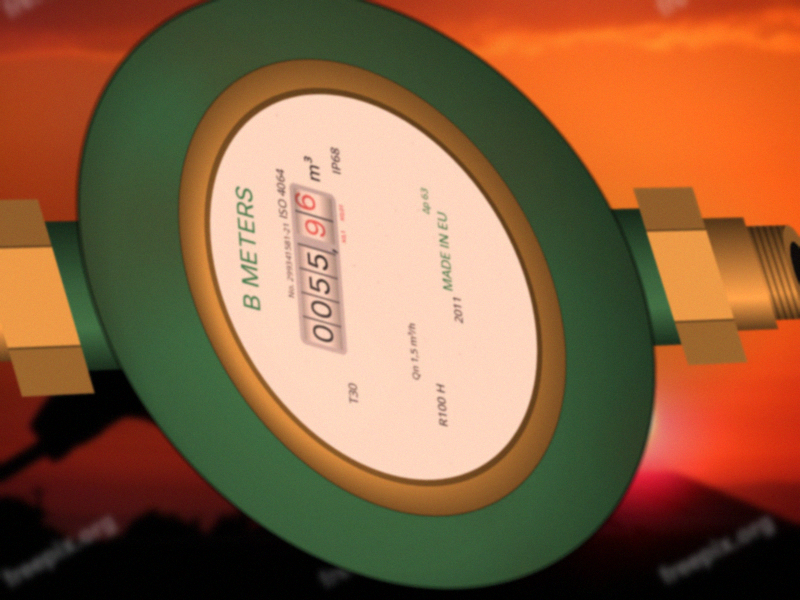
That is 55.96 m³
